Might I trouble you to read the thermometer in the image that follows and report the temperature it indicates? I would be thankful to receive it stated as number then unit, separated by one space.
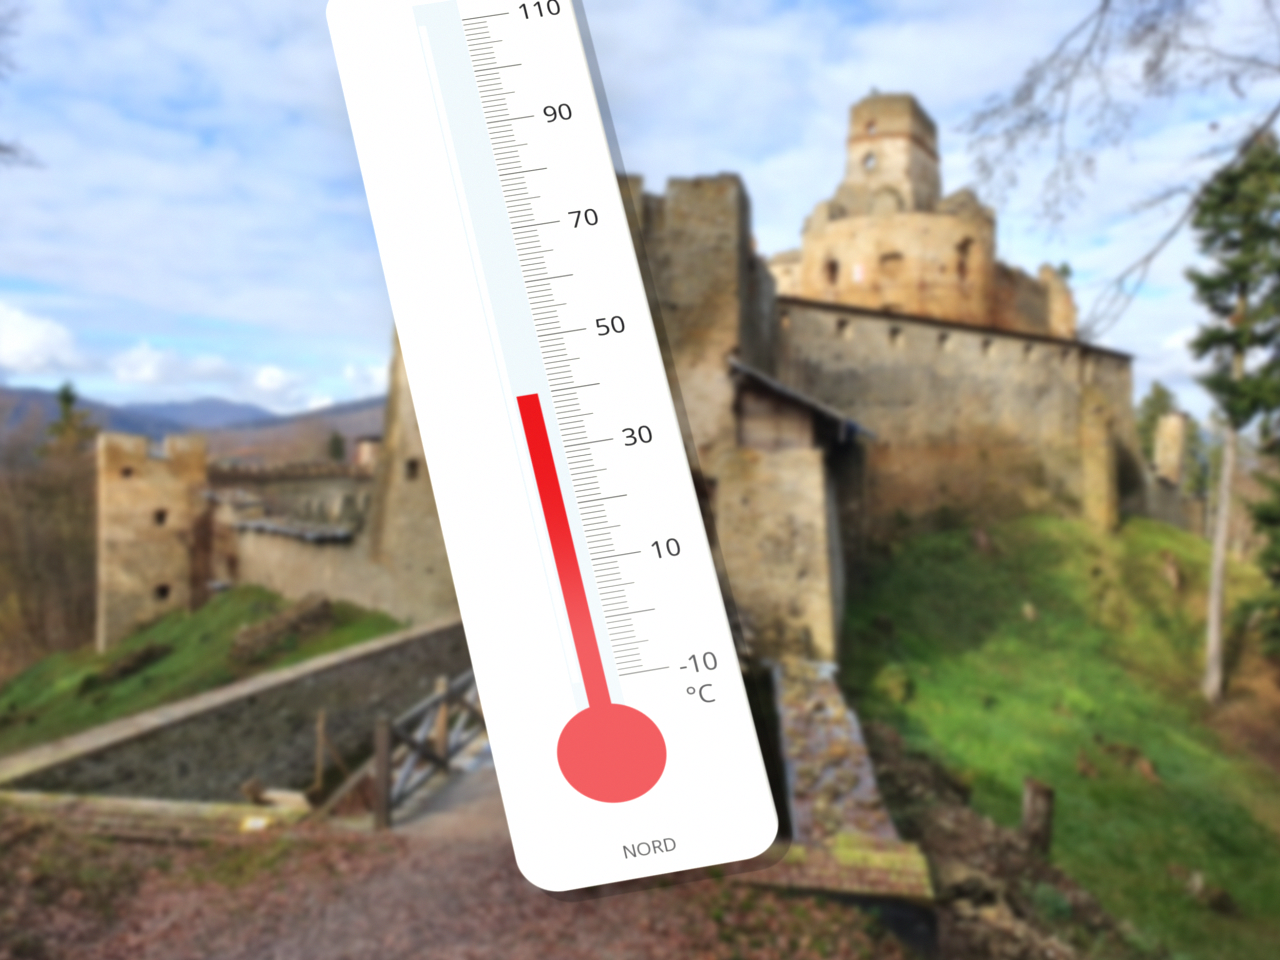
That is 40 °C
